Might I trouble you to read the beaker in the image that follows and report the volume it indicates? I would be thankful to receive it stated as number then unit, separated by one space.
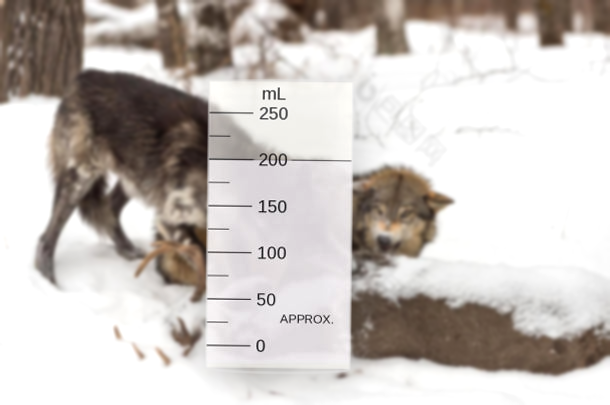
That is 200 mL
